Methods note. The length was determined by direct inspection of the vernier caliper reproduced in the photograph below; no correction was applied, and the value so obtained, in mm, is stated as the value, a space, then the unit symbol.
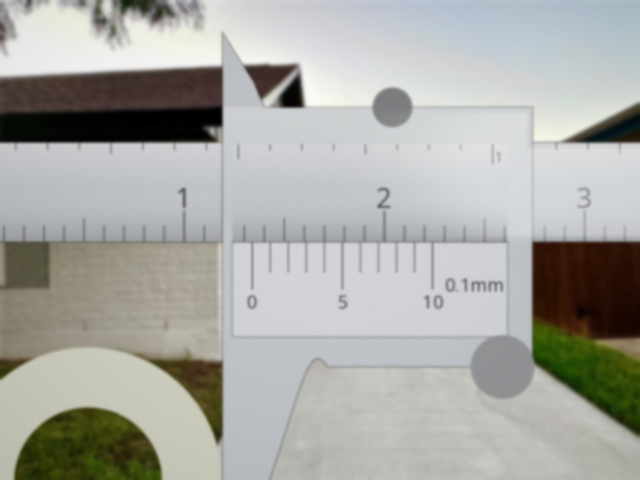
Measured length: 13.4 mm
